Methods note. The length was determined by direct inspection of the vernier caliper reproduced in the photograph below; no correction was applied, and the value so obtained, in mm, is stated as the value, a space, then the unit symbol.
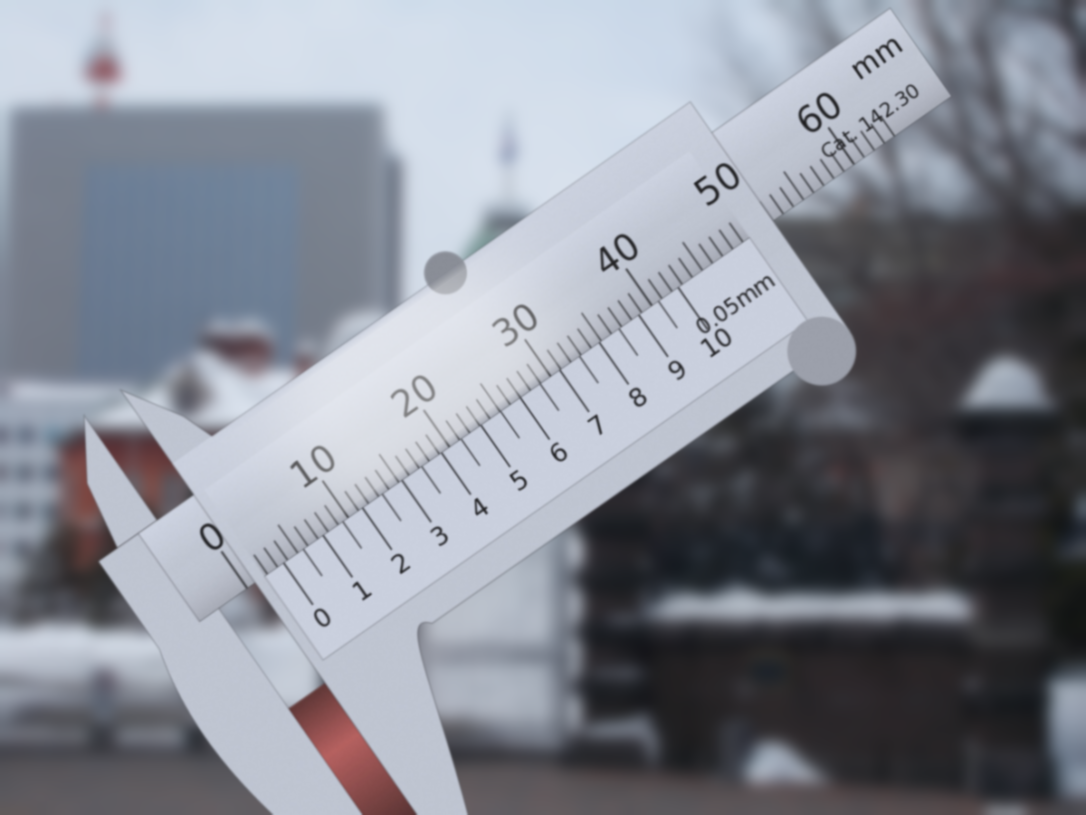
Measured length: 3.6 mm
